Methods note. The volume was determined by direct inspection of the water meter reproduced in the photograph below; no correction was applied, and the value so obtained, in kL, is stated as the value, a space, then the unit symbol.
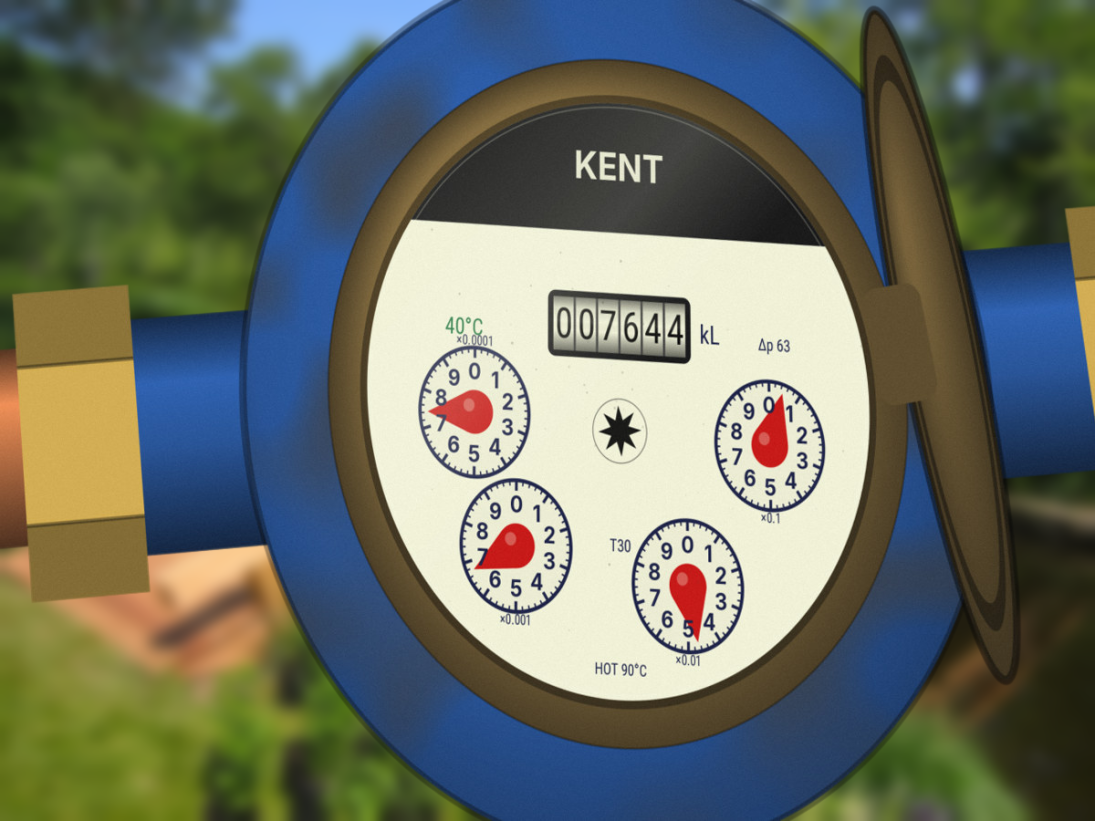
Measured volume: 7644.0467 kL
